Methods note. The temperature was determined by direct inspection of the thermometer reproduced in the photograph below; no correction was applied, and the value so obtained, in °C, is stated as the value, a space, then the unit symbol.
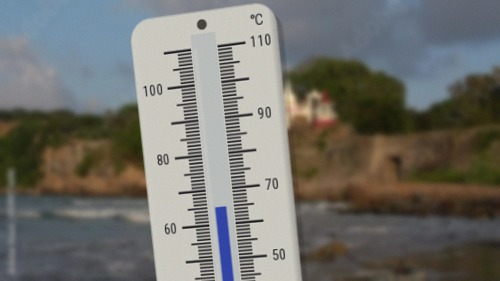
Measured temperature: 65 °C
